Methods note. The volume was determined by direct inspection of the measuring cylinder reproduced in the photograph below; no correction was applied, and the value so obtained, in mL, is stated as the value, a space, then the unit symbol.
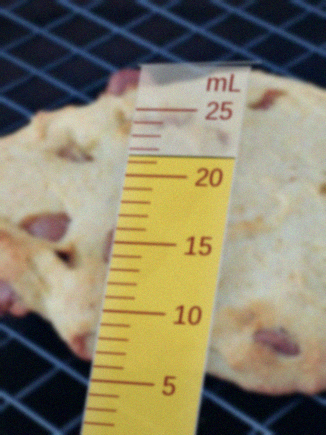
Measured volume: 21.5 mL
